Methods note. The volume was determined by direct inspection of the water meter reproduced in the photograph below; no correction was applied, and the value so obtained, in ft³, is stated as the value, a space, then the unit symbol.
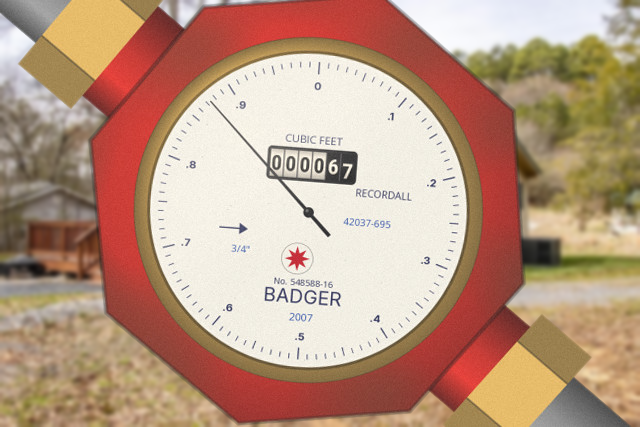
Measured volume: 66.87 ft³
